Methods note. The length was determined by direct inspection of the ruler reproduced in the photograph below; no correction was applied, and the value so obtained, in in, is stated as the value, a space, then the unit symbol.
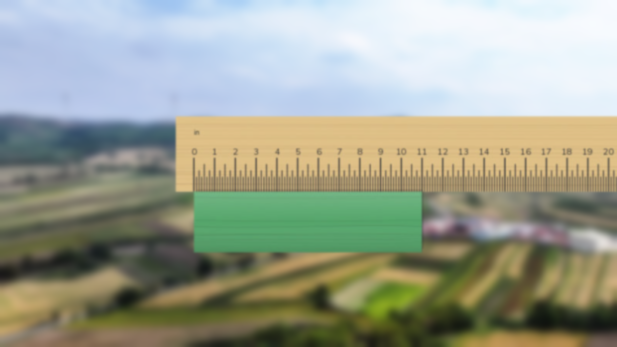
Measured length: 11 in
